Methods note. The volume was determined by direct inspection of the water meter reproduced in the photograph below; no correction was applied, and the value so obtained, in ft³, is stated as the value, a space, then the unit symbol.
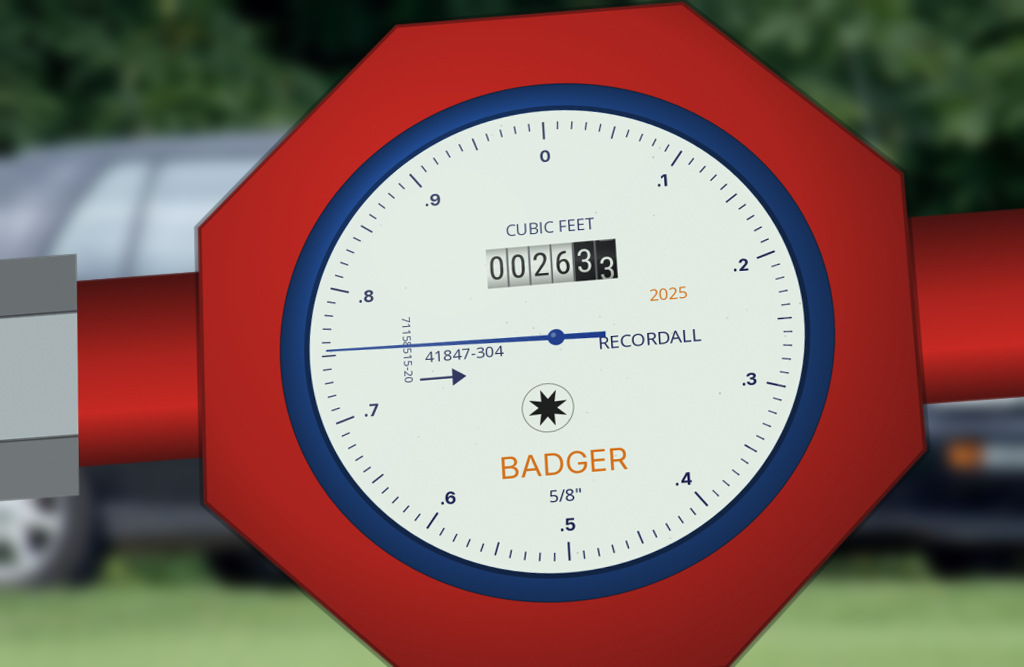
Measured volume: 2632.75 ft³
